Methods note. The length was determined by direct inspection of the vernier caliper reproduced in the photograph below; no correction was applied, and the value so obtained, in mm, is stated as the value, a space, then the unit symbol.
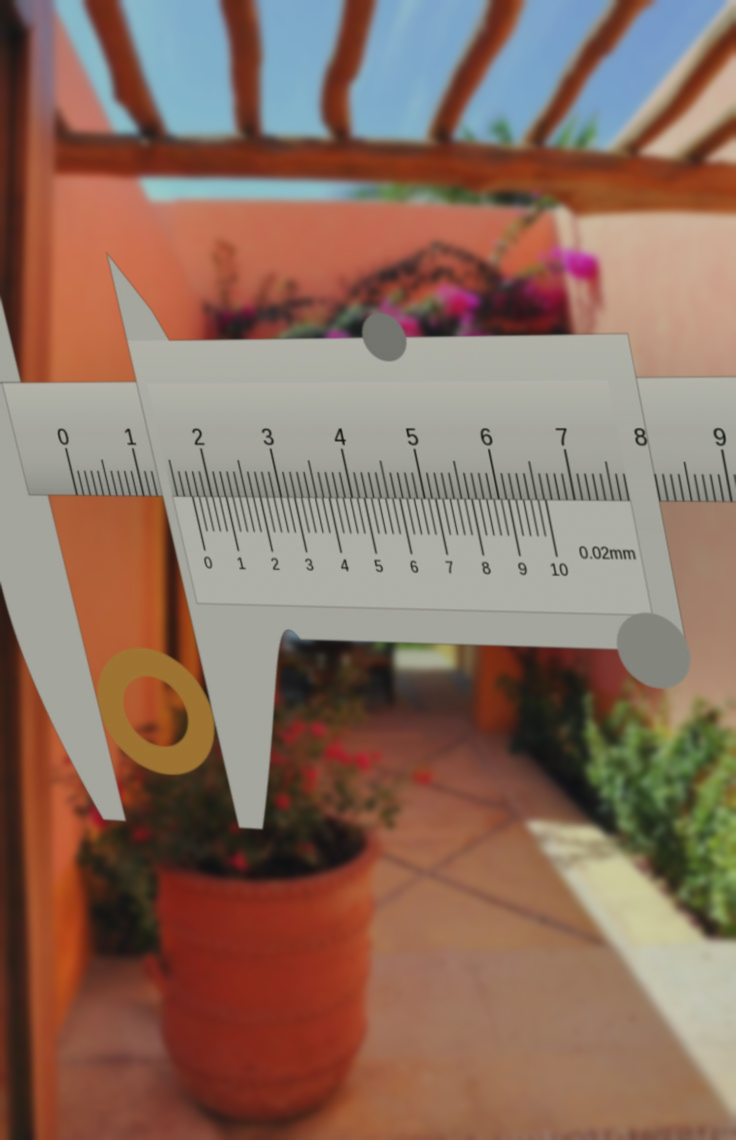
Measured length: 17.2 mm
